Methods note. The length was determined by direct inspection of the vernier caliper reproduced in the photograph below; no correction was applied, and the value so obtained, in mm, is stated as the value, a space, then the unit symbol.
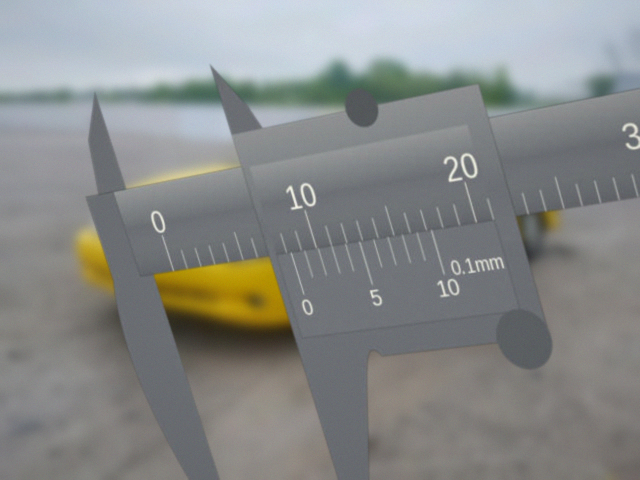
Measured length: 8.3 mm
